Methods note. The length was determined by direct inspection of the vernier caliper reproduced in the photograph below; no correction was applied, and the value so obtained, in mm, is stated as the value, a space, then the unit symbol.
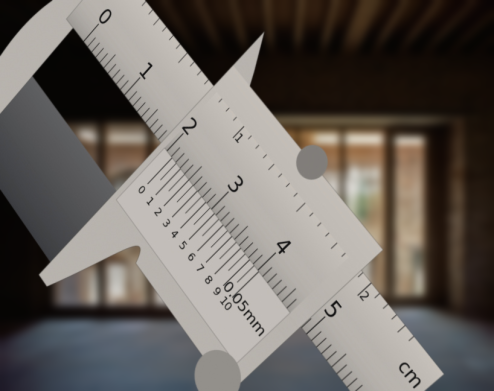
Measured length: 21.2 mm
